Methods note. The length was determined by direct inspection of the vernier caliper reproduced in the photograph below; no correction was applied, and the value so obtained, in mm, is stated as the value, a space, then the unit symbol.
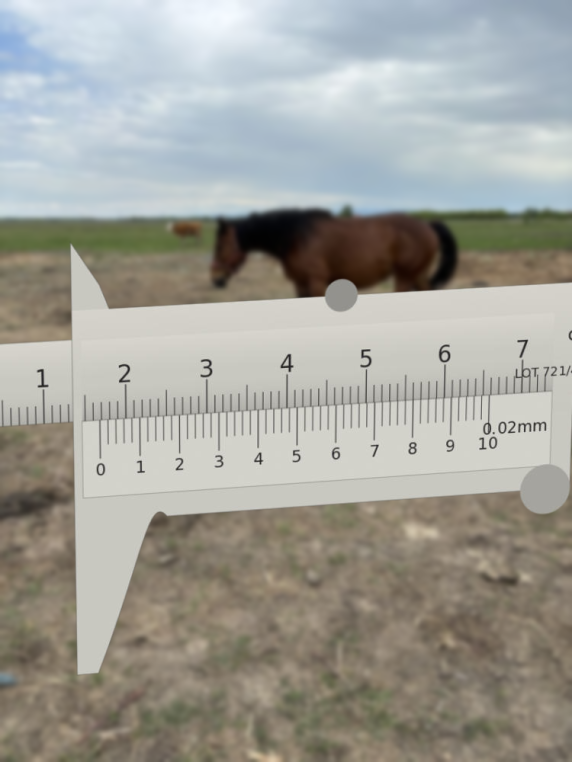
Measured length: 16.8 mm
